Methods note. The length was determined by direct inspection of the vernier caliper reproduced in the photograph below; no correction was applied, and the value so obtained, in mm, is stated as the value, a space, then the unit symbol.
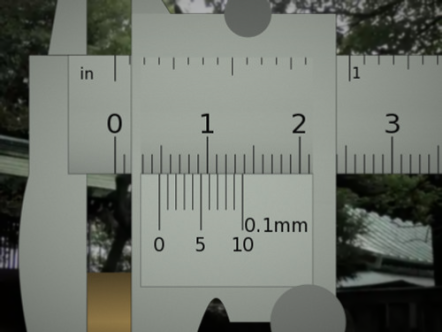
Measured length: 4.8 mm
